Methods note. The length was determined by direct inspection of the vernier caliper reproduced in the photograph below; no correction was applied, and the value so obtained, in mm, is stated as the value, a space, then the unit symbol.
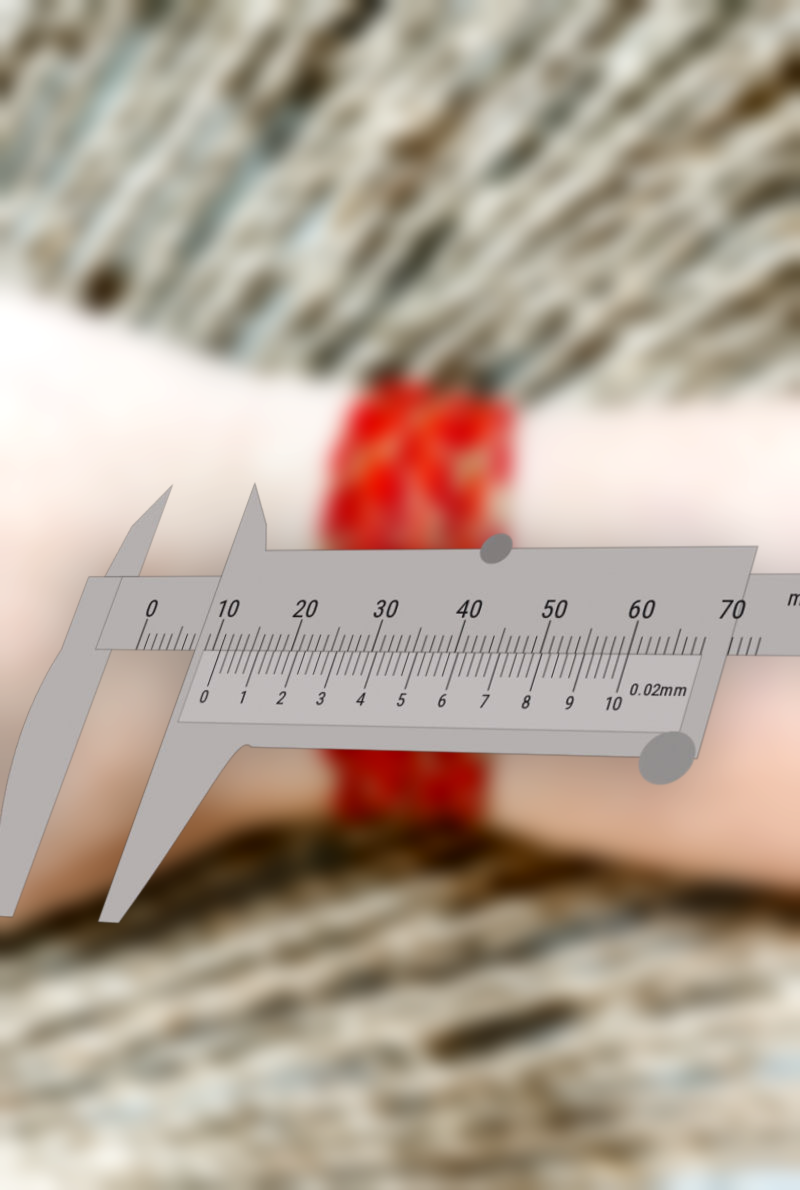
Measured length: 11.0 mm
